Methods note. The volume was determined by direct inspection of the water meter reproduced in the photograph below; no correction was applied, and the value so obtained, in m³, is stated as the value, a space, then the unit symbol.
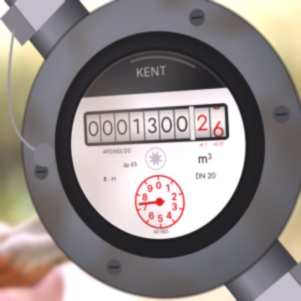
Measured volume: 1300.257 m³
